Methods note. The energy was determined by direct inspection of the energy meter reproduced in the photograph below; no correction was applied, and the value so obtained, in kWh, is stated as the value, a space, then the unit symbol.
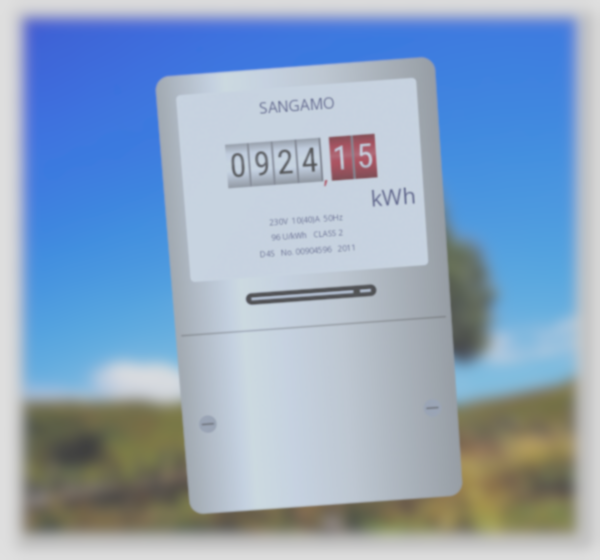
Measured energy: 924.15 kWh
